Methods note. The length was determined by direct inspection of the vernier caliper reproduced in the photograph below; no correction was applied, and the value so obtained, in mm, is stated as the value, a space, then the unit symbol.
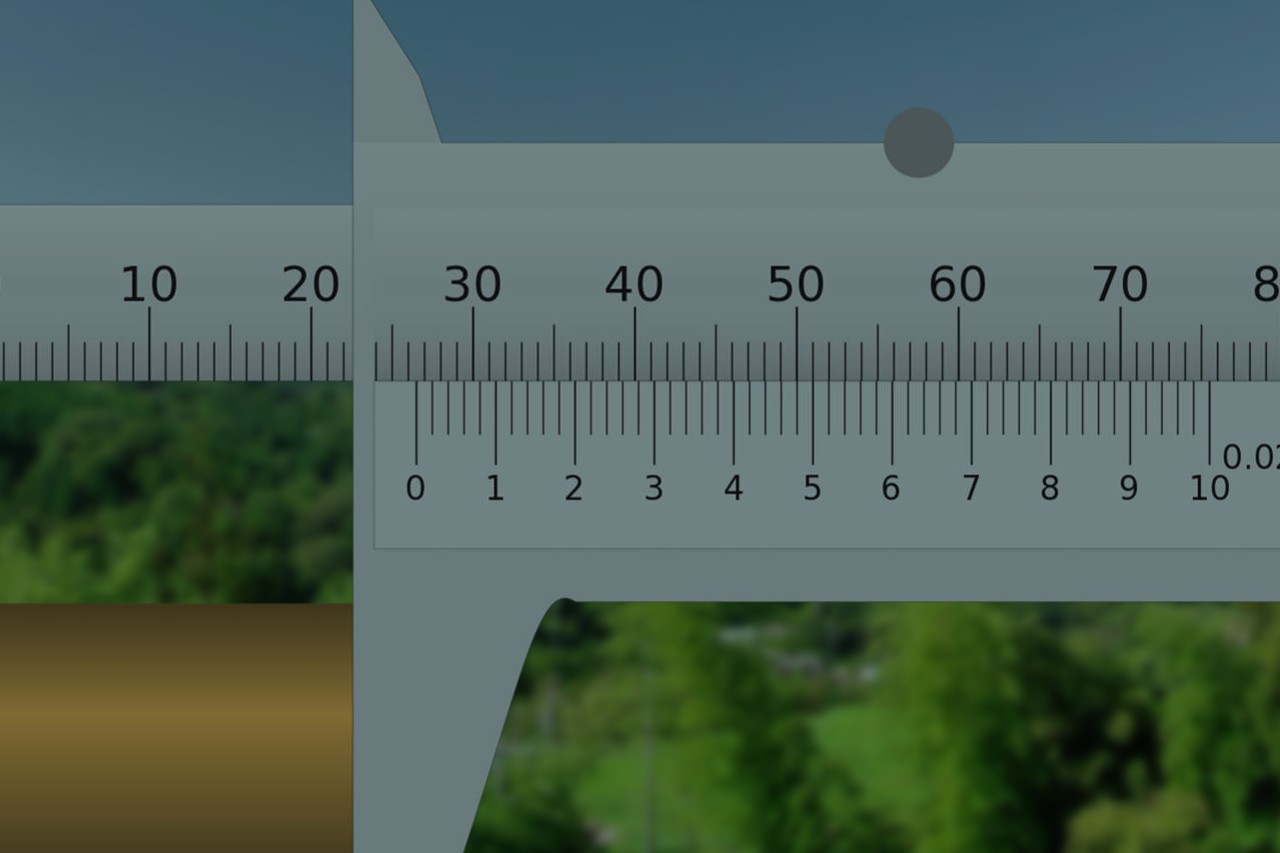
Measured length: 26.5 mm
